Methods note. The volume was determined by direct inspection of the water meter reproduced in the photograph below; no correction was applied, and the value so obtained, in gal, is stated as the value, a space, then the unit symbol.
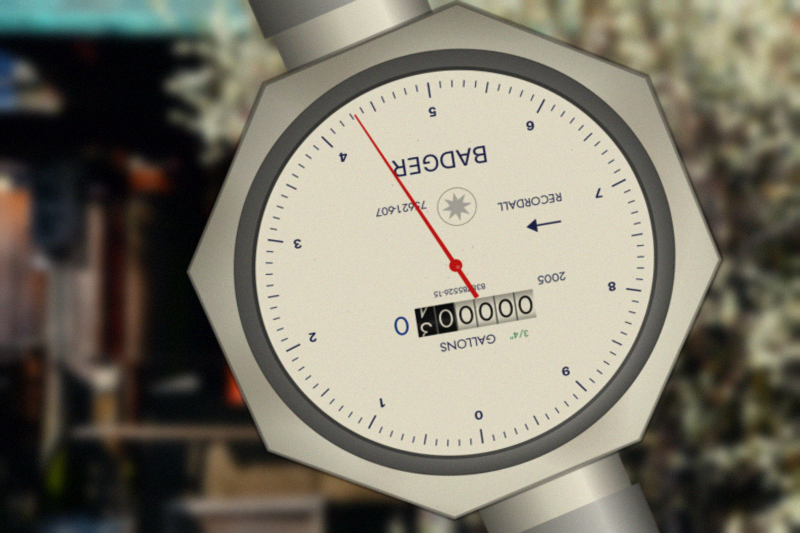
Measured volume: 34.3 gal
